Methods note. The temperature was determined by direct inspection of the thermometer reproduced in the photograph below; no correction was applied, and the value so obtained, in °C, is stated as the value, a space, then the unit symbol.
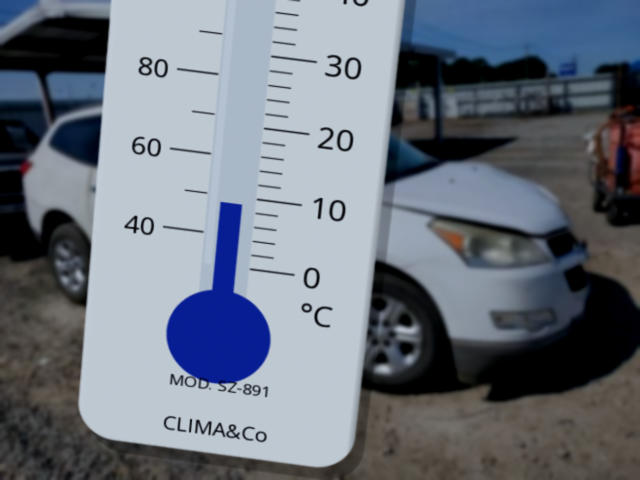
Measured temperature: 9 °C
